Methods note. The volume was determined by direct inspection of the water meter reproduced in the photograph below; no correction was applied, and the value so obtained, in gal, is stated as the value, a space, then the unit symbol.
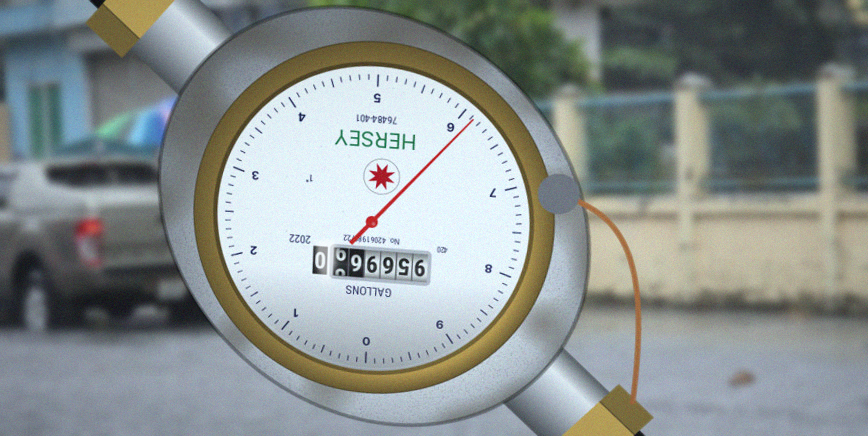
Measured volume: 9569686.1 gal
